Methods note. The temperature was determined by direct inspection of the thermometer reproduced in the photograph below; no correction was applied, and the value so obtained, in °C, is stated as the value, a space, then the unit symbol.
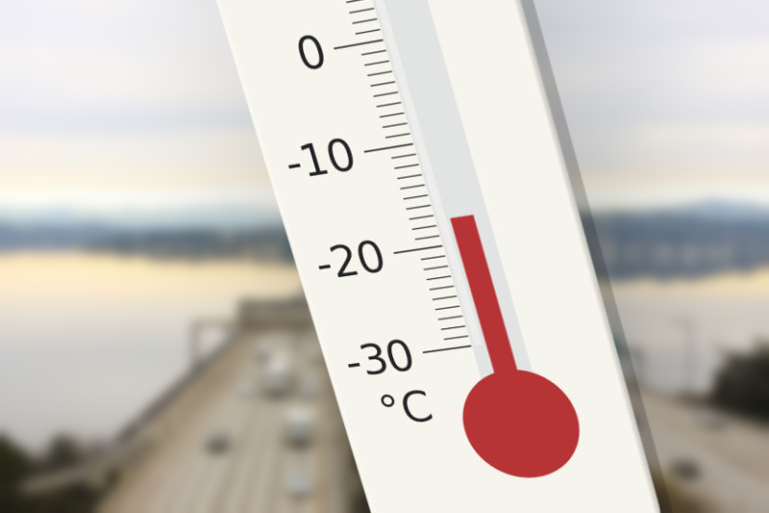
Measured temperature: -17.5 °C
